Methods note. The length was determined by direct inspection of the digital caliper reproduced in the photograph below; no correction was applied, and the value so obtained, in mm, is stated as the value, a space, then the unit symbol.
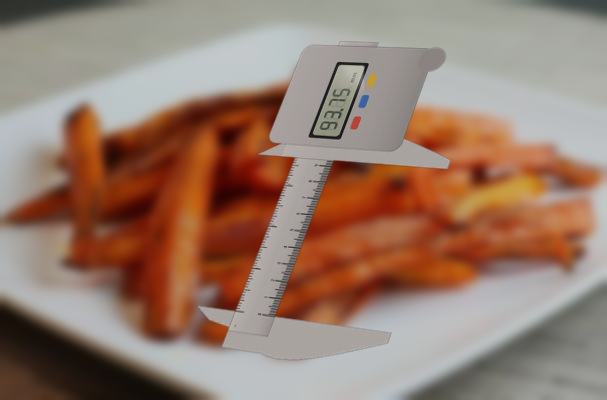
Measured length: 93.75 mm
